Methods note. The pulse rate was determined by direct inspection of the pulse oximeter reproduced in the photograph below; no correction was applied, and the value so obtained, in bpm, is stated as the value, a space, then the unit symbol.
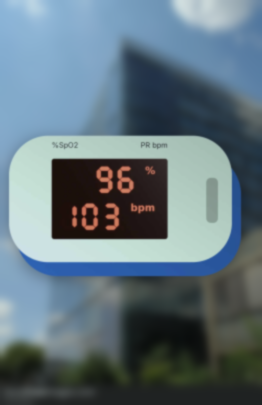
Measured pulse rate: 103 bpm
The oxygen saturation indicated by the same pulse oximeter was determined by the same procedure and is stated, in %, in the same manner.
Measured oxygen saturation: 96 %
